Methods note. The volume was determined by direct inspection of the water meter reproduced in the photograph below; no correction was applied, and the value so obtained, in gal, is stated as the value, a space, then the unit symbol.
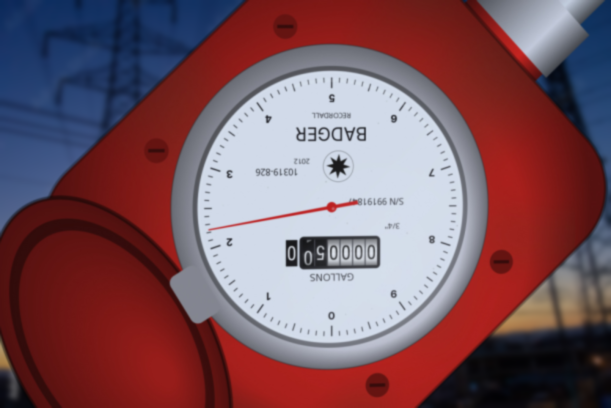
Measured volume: 502.2 gal
